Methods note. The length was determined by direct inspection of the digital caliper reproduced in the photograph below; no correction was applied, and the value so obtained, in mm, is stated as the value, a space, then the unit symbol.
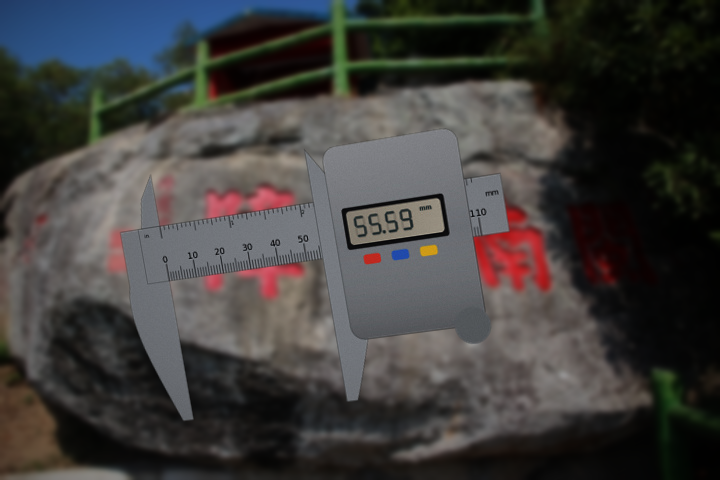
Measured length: 55.59 mm
